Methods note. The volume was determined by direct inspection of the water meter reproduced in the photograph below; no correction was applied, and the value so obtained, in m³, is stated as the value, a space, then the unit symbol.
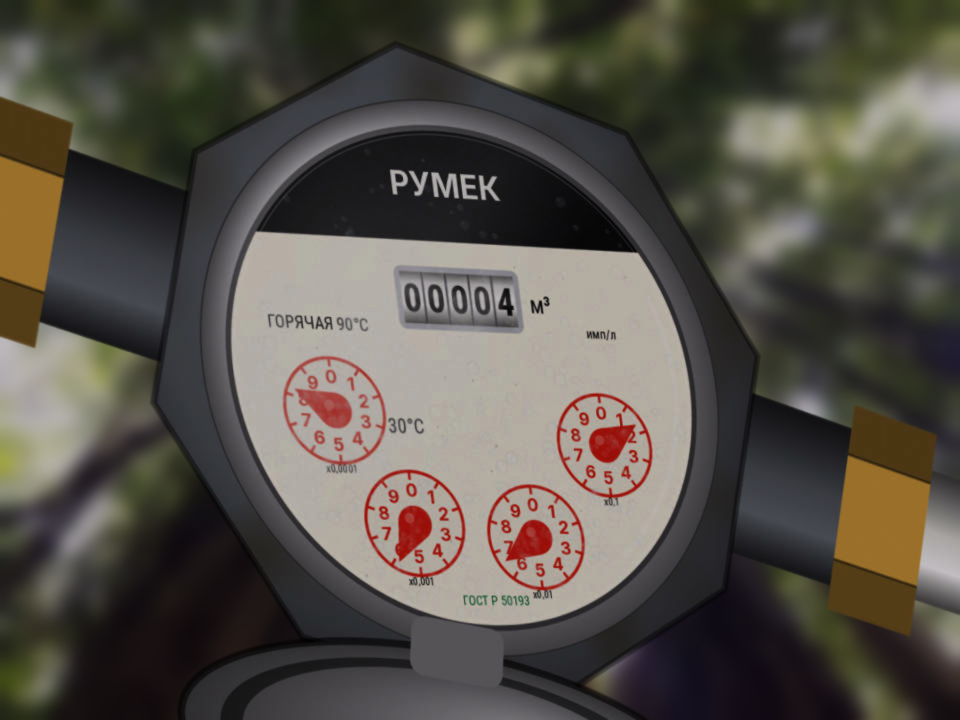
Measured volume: 4.1658 m³
